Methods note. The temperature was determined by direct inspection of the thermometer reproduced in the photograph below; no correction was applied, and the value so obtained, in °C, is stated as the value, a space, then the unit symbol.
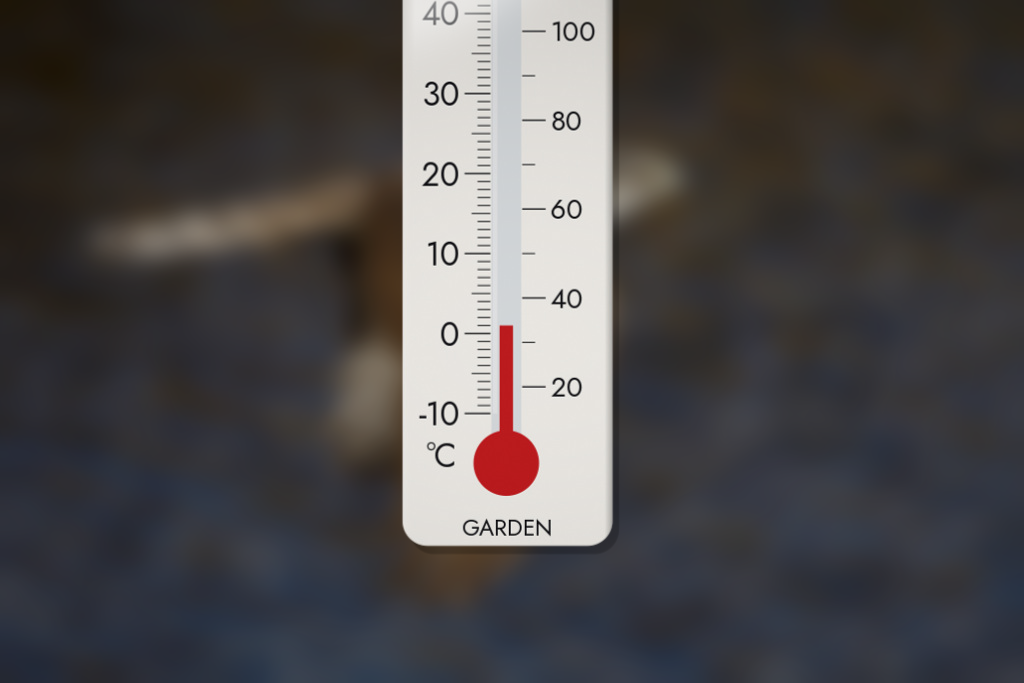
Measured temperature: 1 °C
